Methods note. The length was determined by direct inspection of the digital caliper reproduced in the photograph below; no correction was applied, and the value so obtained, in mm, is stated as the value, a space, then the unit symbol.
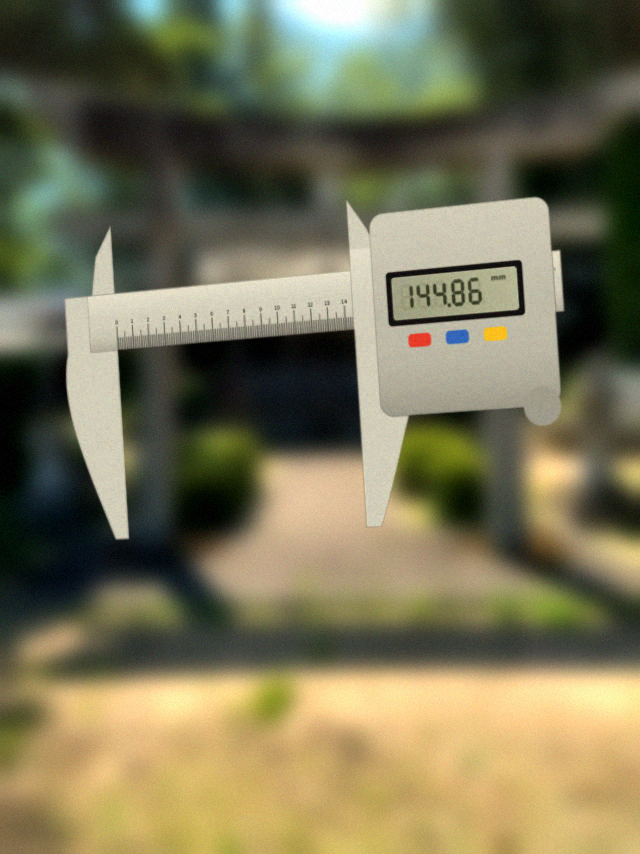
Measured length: 144.86 mm
